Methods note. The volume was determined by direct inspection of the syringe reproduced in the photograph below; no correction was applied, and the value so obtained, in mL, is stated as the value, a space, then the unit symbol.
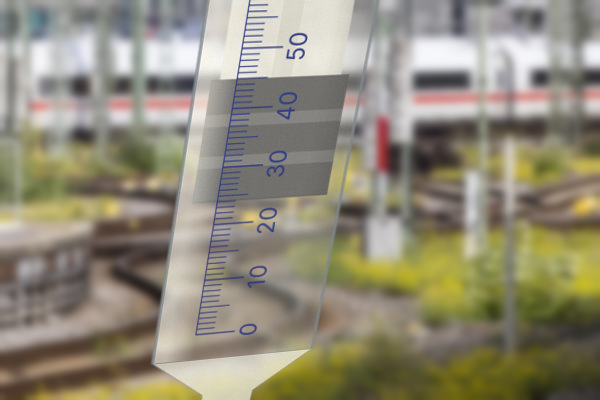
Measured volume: 24 mL
